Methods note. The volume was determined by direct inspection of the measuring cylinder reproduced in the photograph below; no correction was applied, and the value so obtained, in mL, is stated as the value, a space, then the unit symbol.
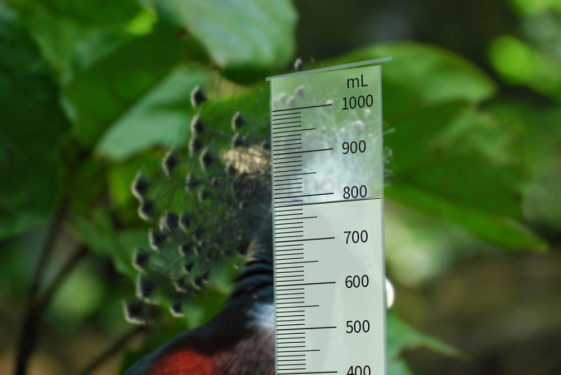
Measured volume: 780 mL
